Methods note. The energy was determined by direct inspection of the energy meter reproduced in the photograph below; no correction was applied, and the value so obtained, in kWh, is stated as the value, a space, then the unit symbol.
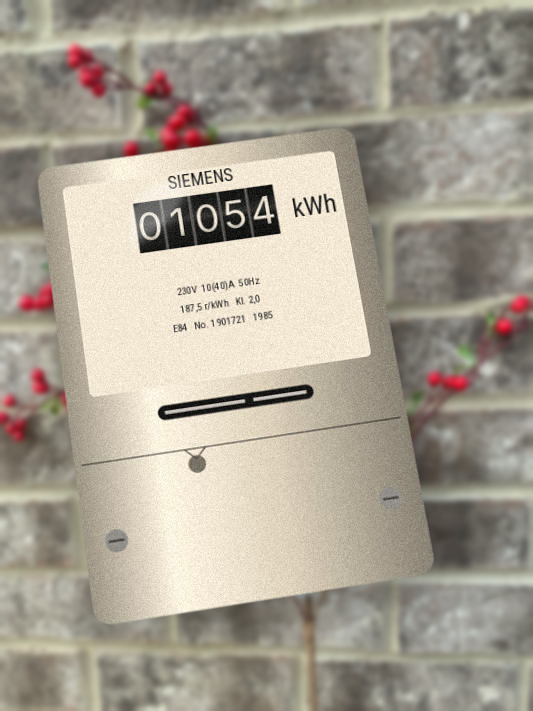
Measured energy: 1054 kWh
